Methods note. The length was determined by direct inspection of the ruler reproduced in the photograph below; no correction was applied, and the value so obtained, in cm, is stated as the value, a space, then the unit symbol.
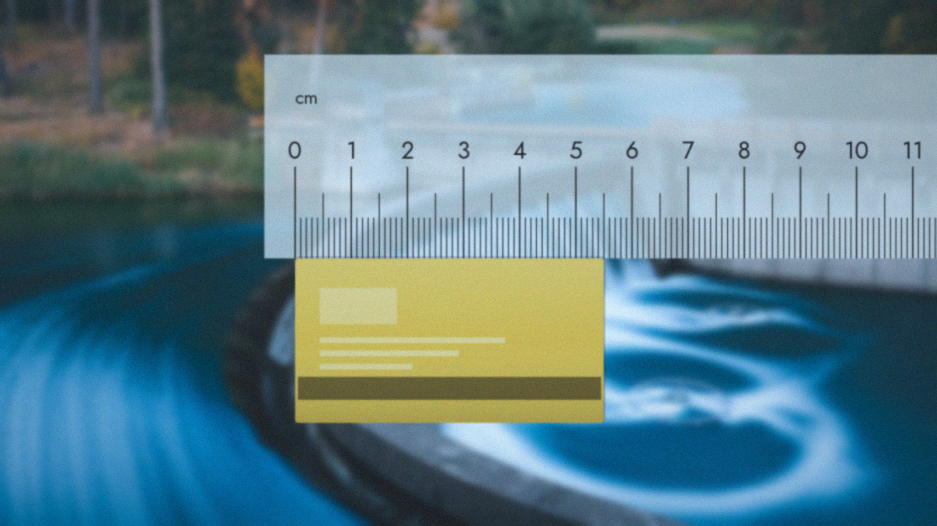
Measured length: 5.5 cm
